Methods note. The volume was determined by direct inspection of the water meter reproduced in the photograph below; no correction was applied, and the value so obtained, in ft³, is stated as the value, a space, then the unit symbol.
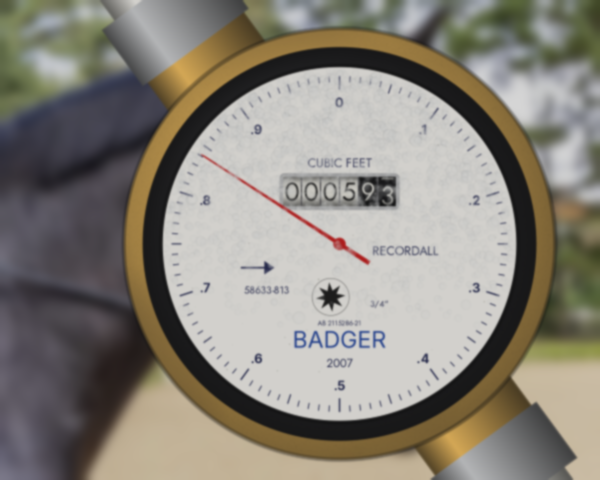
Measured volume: 592.84 ft³
